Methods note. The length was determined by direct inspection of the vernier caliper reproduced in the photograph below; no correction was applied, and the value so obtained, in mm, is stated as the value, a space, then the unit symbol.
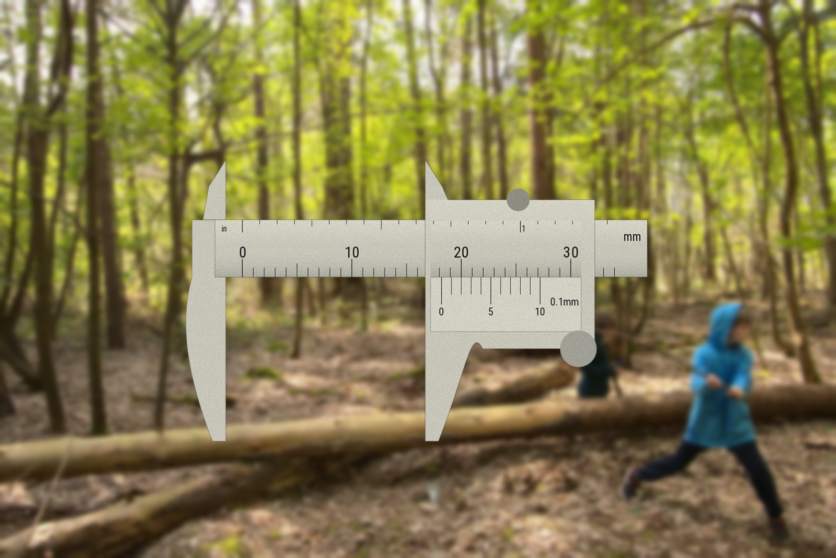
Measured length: 18.2 mm
